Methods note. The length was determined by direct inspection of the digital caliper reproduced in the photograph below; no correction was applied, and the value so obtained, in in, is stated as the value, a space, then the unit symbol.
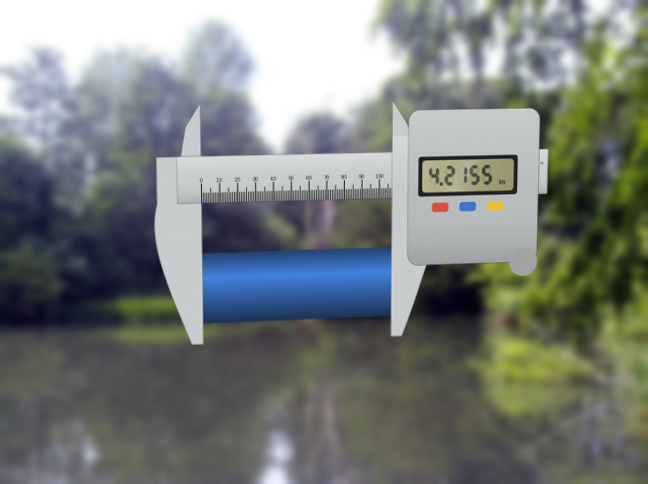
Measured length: 4.2155 in
